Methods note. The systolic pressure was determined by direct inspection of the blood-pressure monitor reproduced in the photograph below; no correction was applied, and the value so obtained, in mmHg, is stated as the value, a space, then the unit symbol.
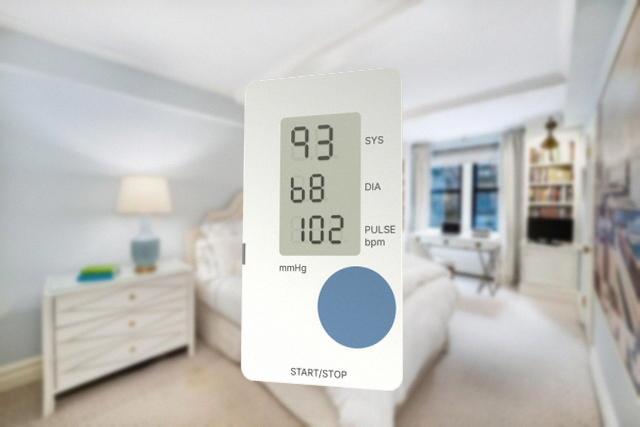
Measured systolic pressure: 93 mmHg
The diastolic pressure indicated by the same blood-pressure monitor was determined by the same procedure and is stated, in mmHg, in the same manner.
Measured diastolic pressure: 68 mmHg
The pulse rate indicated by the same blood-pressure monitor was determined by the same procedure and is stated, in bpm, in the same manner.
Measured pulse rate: 102 bpm
